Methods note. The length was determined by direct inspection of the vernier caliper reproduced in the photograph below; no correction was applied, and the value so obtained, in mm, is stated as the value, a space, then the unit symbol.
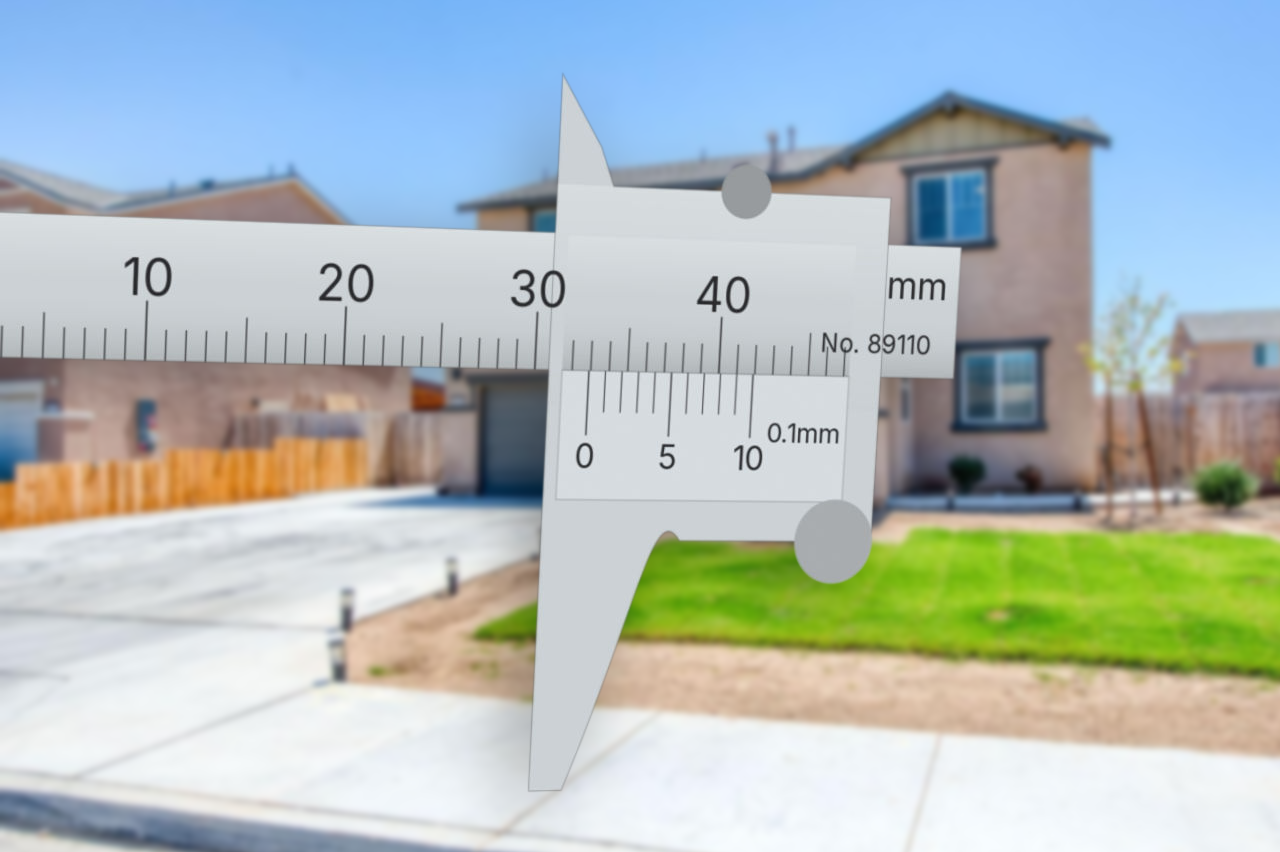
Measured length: 32.9 mm
